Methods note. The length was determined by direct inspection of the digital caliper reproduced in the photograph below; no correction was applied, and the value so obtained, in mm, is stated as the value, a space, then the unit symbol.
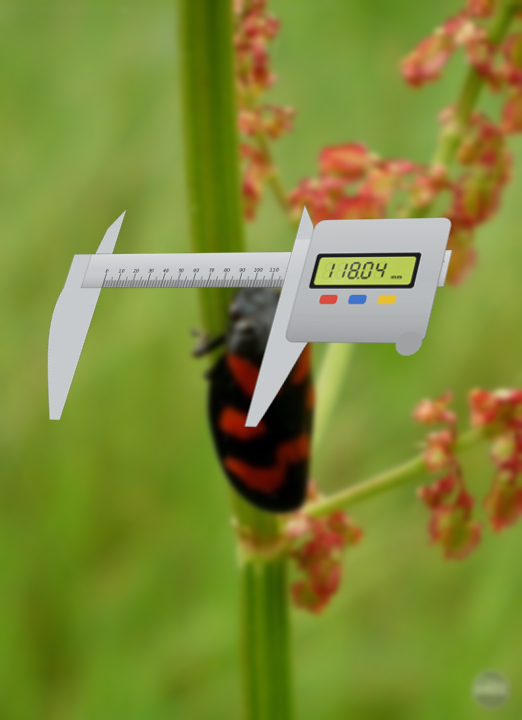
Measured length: 118.04 mm
